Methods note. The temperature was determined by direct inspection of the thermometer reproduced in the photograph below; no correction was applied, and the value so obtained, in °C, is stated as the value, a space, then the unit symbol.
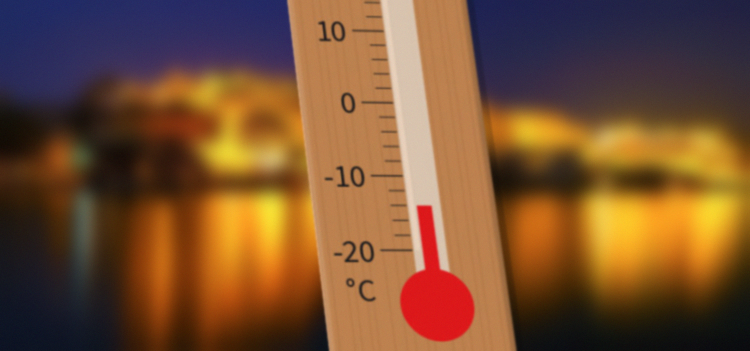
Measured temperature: -14 °C
